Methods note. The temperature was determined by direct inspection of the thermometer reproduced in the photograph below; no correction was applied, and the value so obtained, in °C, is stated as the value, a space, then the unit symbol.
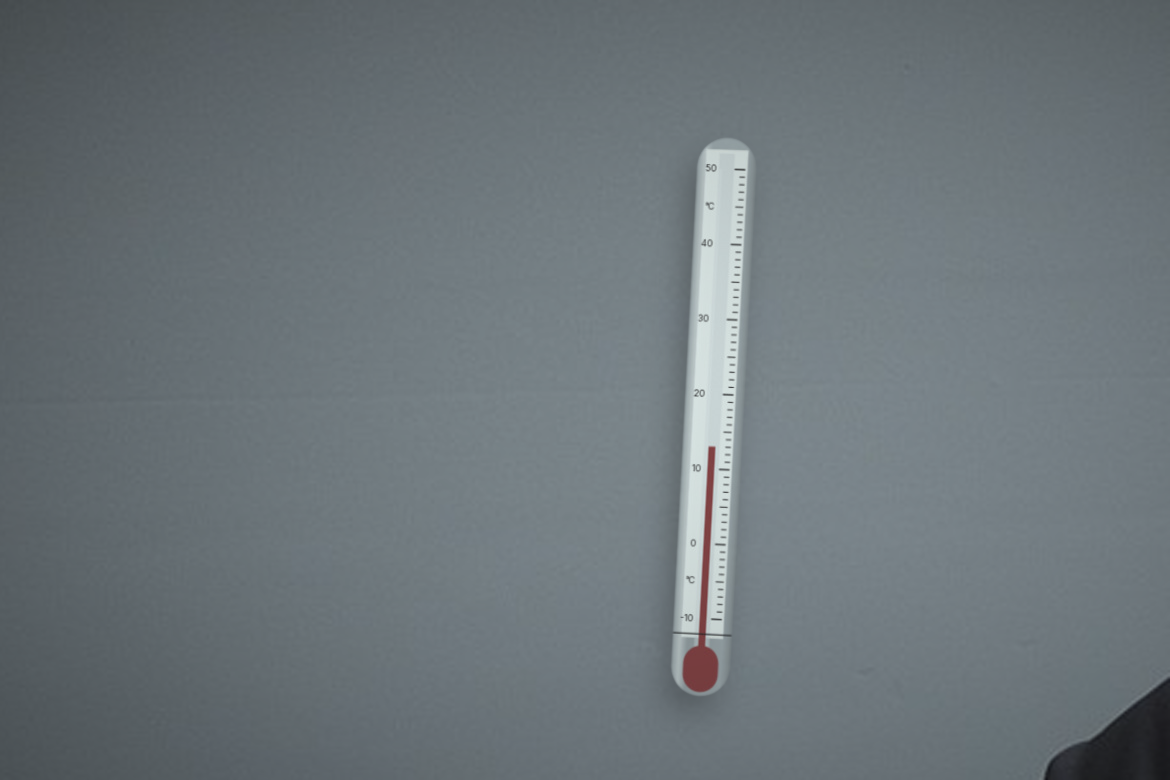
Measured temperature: 13 °C
